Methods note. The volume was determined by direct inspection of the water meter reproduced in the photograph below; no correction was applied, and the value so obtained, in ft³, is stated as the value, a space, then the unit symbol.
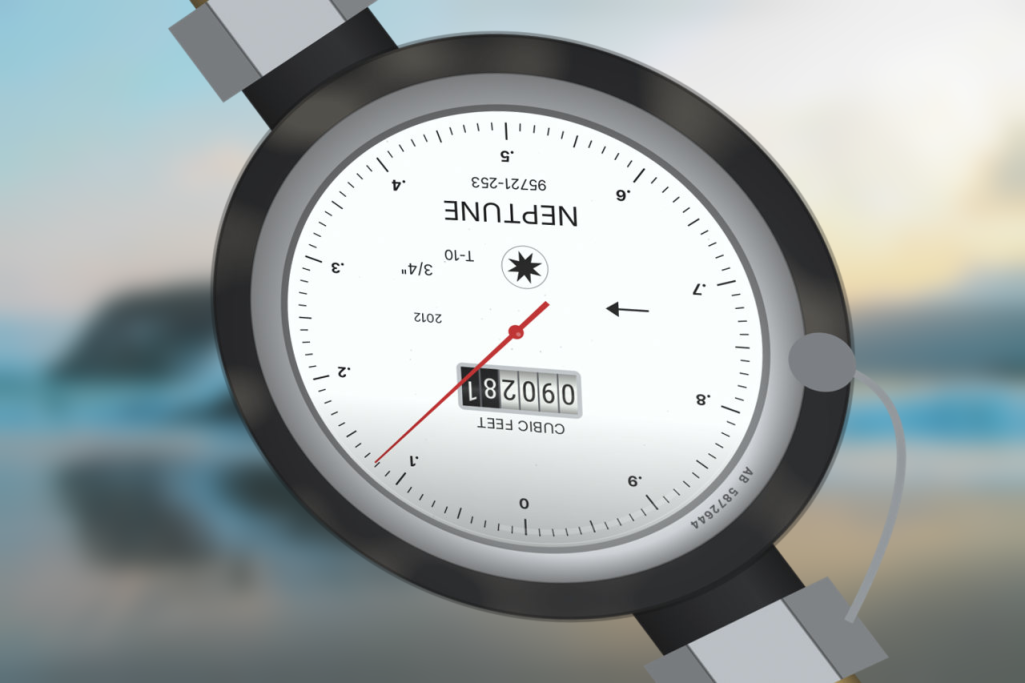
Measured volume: 90281.12 ft³
